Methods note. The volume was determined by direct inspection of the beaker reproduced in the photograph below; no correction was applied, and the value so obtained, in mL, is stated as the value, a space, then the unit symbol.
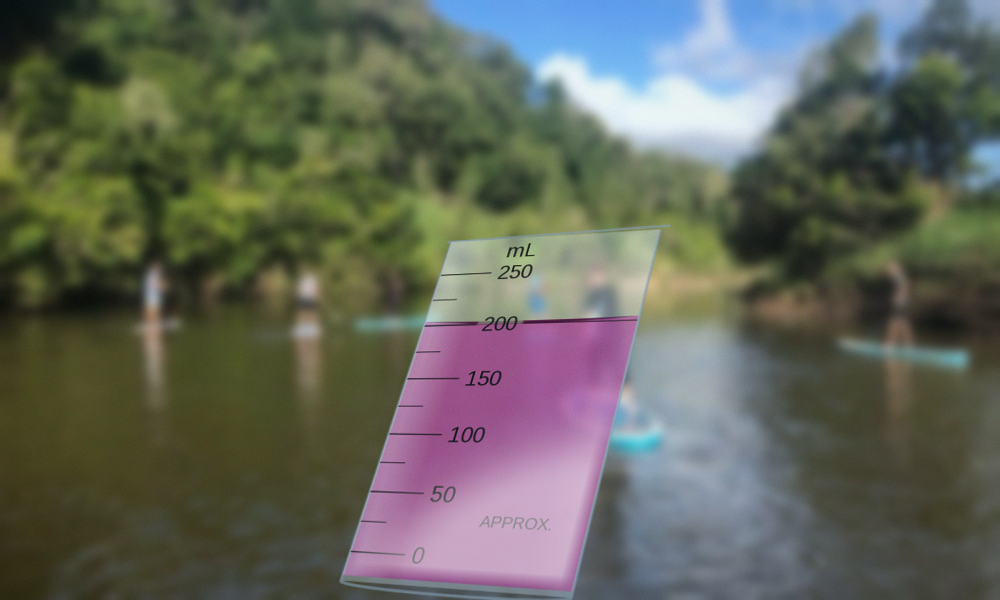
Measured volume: 200 mL
